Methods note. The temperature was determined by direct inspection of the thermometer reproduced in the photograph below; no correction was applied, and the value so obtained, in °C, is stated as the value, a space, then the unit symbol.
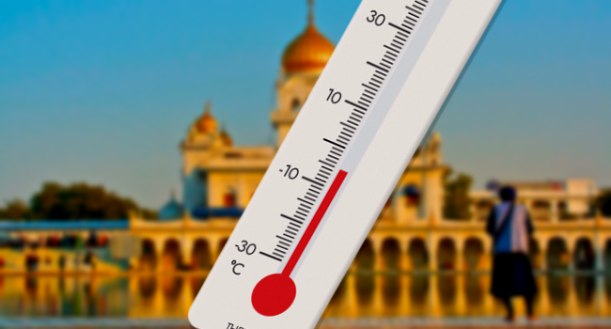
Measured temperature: -5 °C
